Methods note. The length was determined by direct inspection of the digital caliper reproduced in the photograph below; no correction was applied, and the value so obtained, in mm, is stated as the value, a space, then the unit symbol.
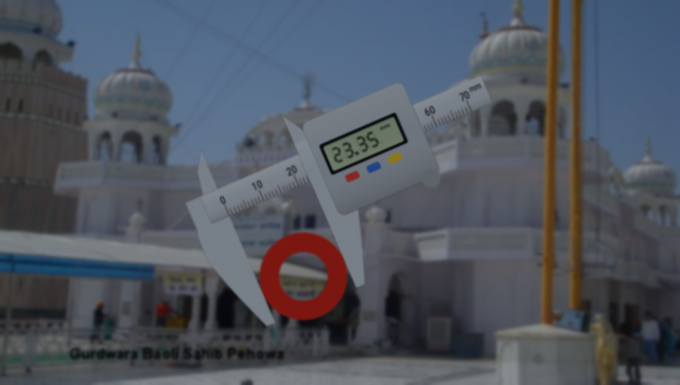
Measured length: 23.35 mm
